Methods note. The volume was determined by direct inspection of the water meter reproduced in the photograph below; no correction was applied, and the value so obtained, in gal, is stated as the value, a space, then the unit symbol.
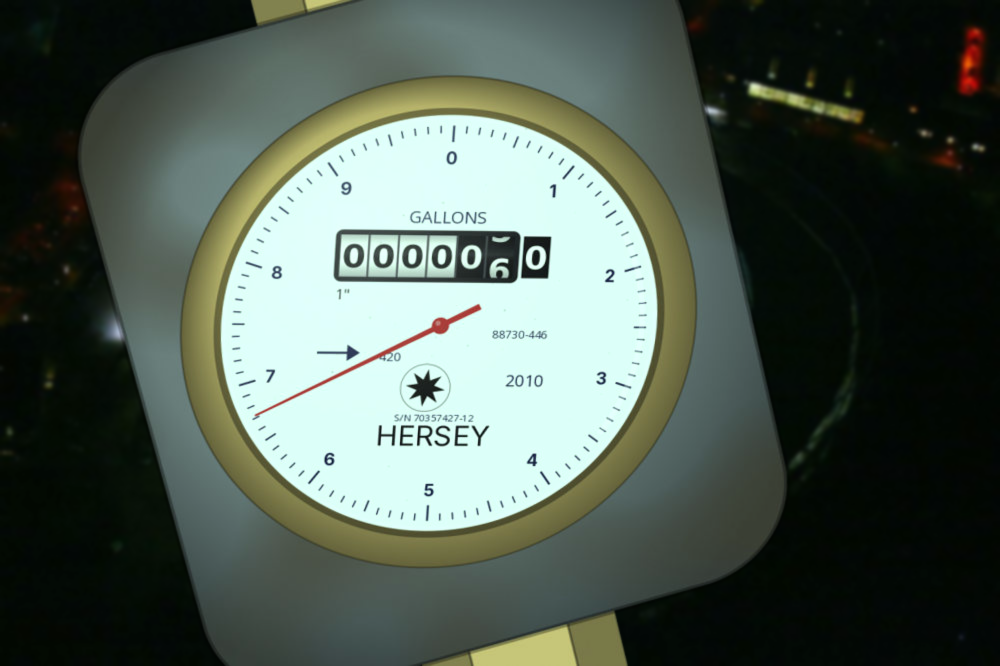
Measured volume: 56.7 gal
